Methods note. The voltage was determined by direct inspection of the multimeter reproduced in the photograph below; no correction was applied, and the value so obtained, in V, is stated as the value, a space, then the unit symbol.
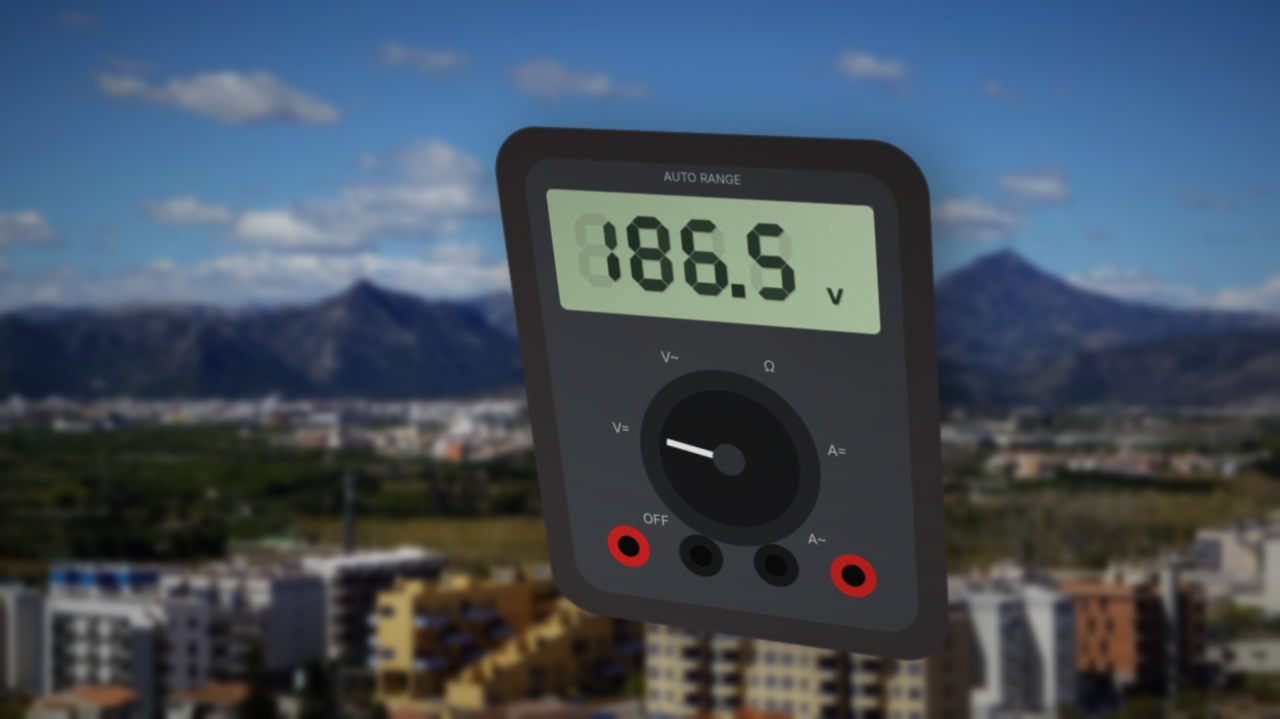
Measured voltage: 186.5 V
